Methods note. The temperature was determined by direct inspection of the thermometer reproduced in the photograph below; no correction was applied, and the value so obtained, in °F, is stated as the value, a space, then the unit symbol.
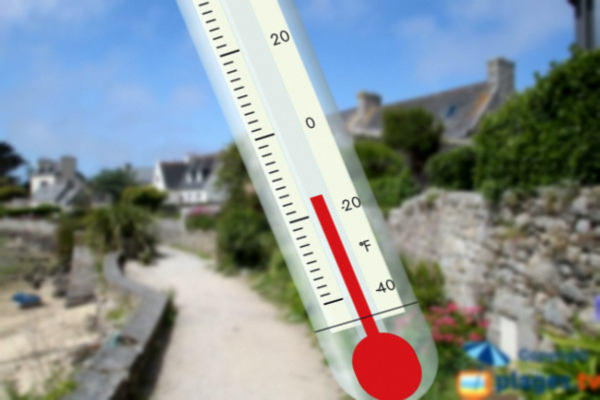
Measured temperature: -16 °F
